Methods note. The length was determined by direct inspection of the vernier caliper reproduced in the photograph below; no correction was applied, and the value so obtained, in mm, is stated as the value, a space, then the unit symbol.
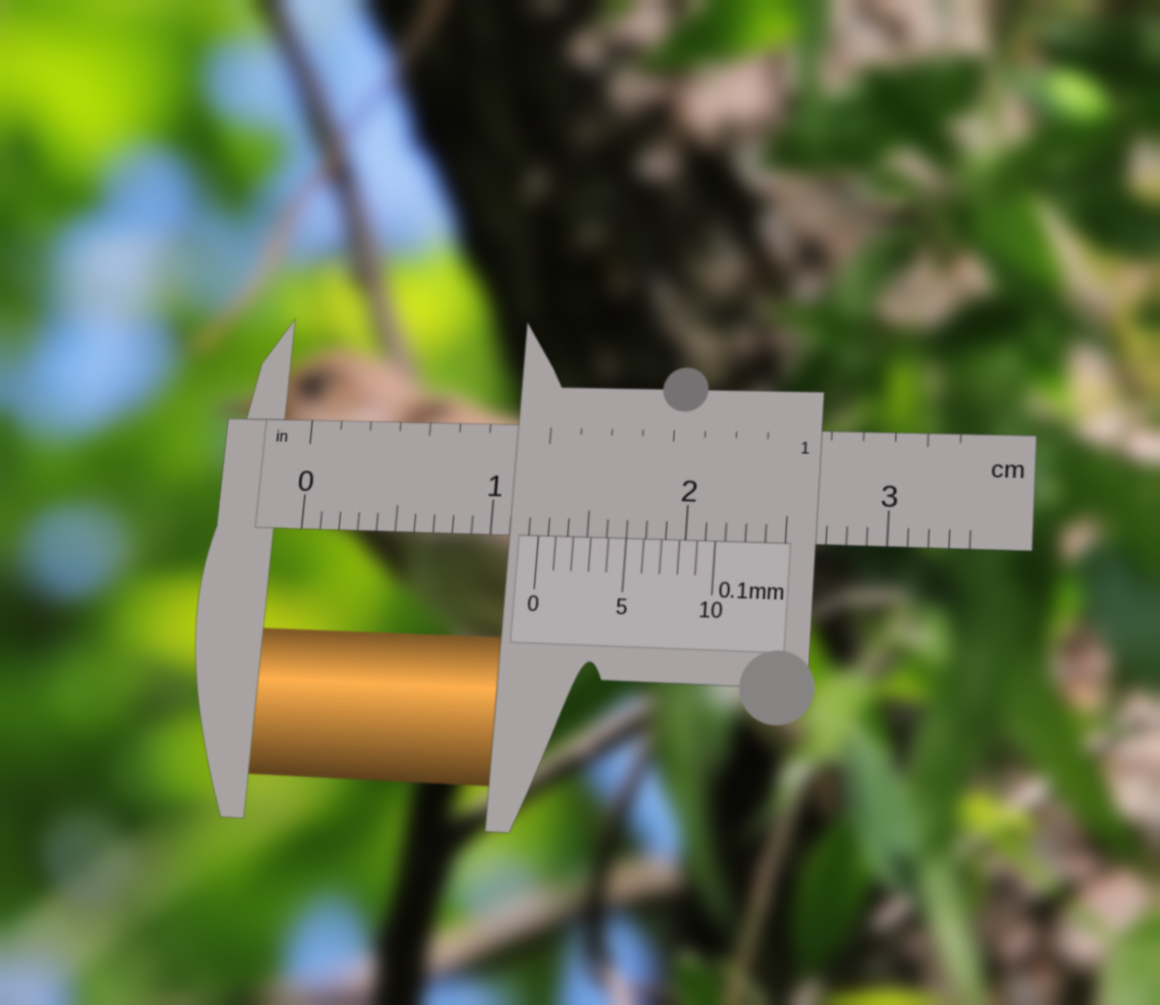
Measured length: 12.5 mm
